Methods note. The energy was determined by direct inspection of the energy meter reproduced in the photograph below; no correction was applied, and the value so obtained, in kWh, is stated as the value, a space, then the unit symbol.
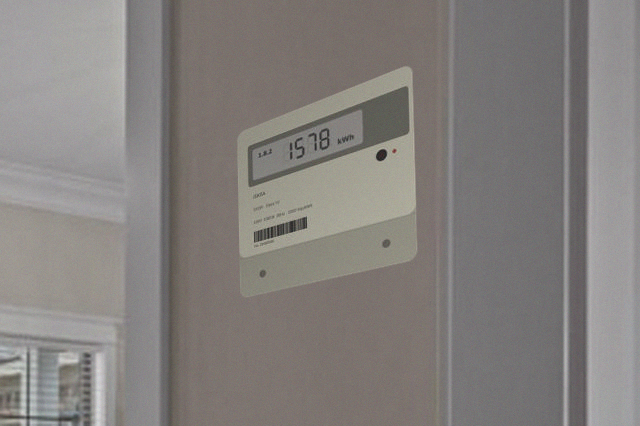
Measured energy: 1578 kWh
